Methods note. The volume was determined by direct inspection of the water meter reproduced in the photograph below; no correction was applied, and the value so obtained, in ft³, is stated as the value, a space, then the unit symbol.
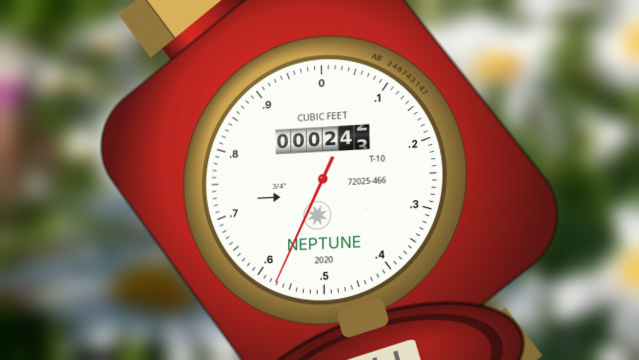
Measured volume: 242.57 ft³
